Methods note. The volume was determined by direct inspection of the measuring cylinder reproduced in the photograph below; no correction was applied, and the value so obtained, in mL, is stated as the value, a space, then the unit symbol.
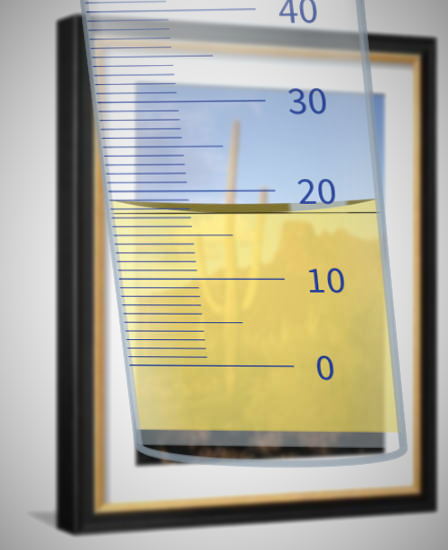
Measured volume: 17.5 mL
